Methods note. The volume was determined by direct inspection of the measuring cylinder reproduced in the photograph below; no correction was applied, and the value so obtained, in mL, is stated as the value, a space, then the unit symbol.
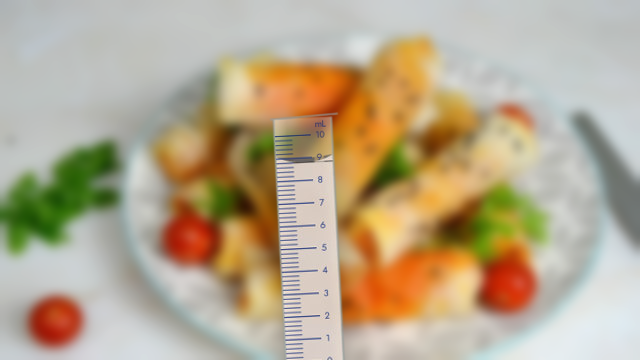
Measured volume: 8.8 mL
